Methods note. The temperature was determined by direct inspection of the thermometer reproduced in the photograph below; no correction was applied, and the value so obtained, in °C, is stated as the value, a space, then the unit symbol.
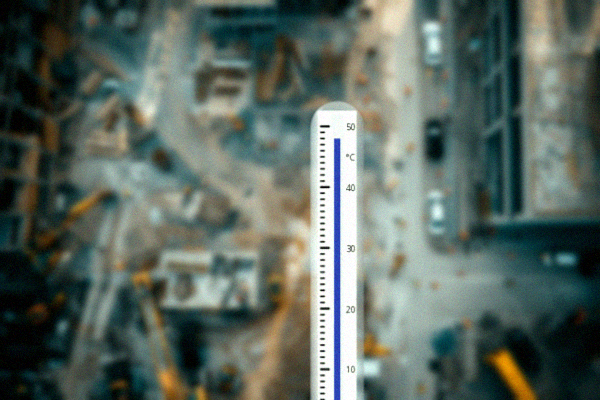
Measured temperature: 48 °C
